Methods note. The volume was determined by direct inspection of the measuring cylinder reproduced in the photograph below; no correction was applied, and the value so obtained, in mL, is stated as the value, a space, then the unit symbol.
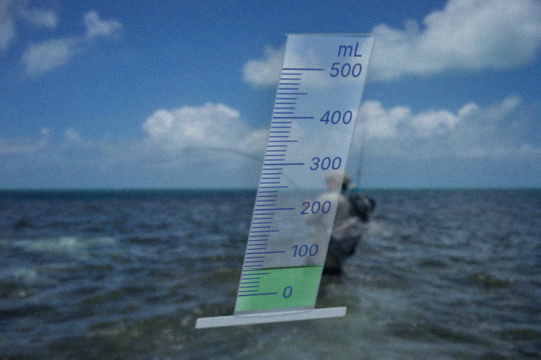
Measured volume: 60 mL
